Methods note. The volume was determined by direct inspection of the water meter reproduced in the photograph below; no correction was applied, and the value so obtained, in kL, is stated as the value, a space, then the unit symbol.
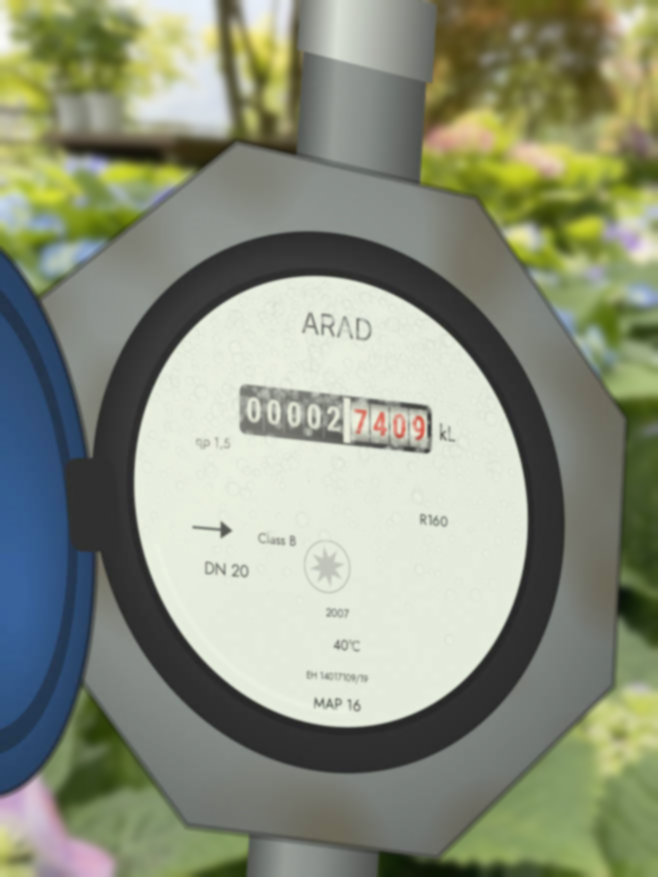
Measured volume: 2.7409 kL
